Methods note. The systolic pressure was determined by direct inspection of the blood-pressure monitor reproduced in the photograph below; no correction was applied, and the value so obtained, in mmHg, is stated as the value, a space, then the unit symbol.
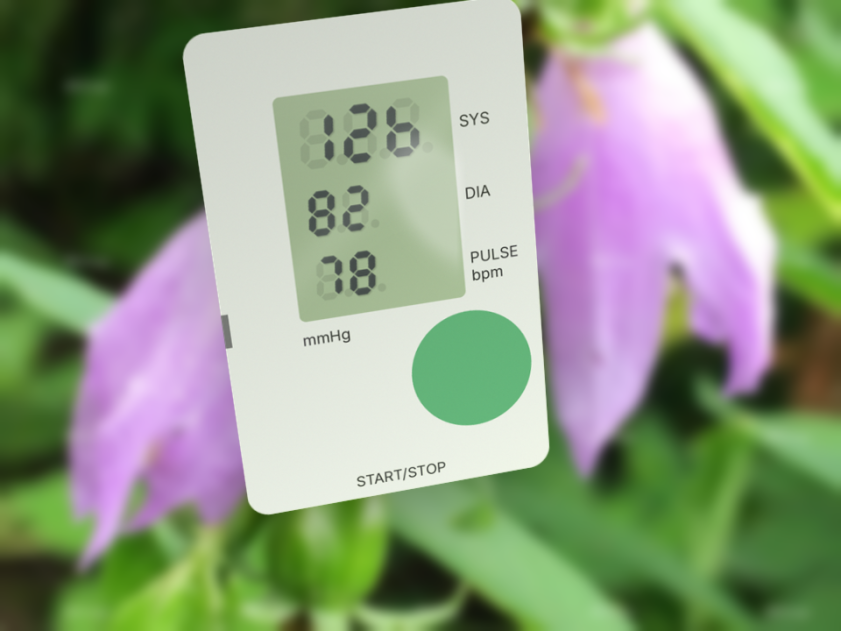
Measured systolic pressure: 126 mmHg
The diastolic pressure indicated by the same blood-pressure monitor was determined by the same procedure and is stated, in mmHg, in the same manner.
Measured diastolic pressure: 82 mmHg
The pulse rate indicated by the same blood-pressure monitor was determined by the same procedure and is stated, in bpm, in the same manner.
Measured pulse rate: 78 bpm
